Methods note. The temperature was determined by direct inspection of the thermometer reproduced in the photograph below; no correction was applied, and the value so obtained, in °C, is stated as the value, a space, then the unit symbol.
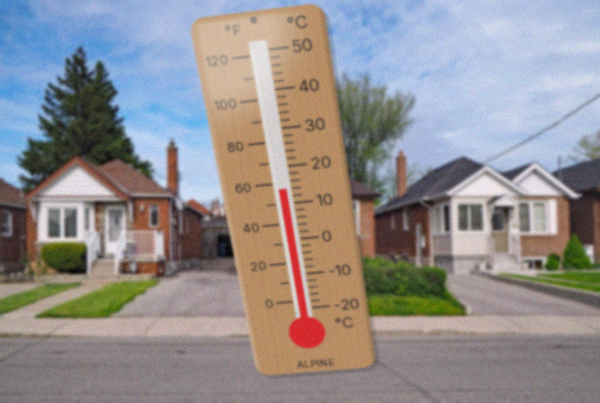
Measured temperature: 14 °C
